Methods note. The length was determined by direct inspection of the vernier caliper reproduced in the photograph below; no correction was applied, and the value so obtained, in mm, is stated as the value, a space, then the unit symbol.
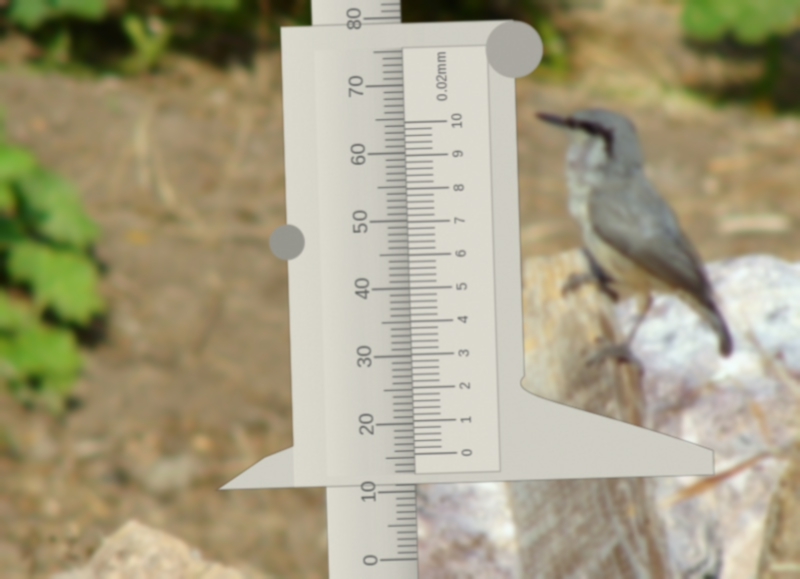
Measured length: 15.5 mm
